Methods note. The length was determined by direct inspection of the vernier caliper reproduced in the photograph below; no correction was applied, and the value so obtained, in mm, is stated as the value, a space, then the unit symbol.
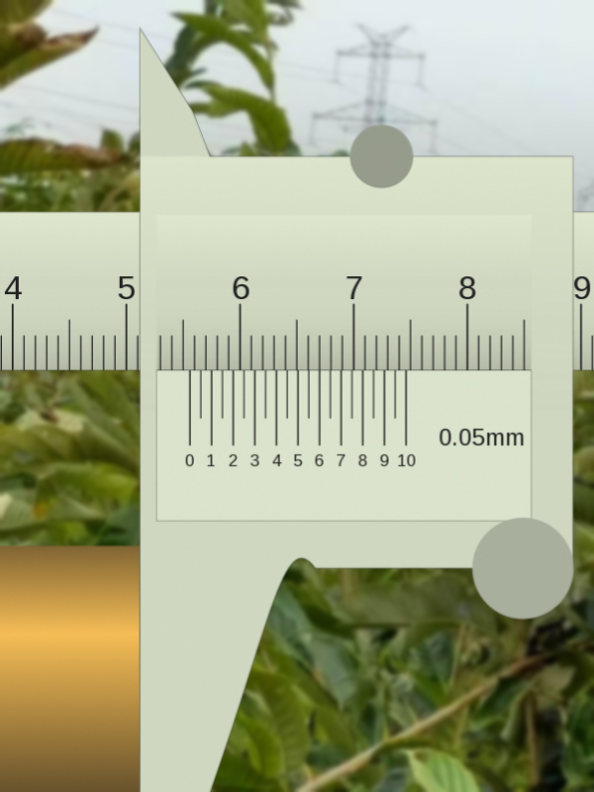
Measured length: 55.6 mm
